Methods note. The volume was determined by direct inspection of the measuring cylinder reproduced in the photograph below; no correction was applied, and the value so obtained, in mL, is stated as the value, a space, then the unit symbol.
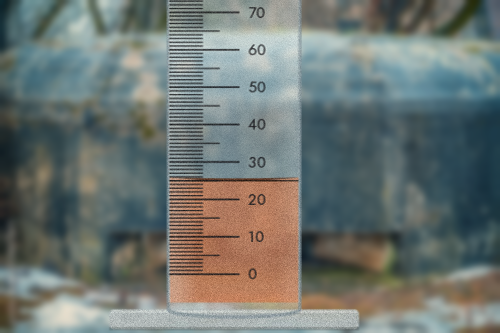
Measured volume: 25 mL
